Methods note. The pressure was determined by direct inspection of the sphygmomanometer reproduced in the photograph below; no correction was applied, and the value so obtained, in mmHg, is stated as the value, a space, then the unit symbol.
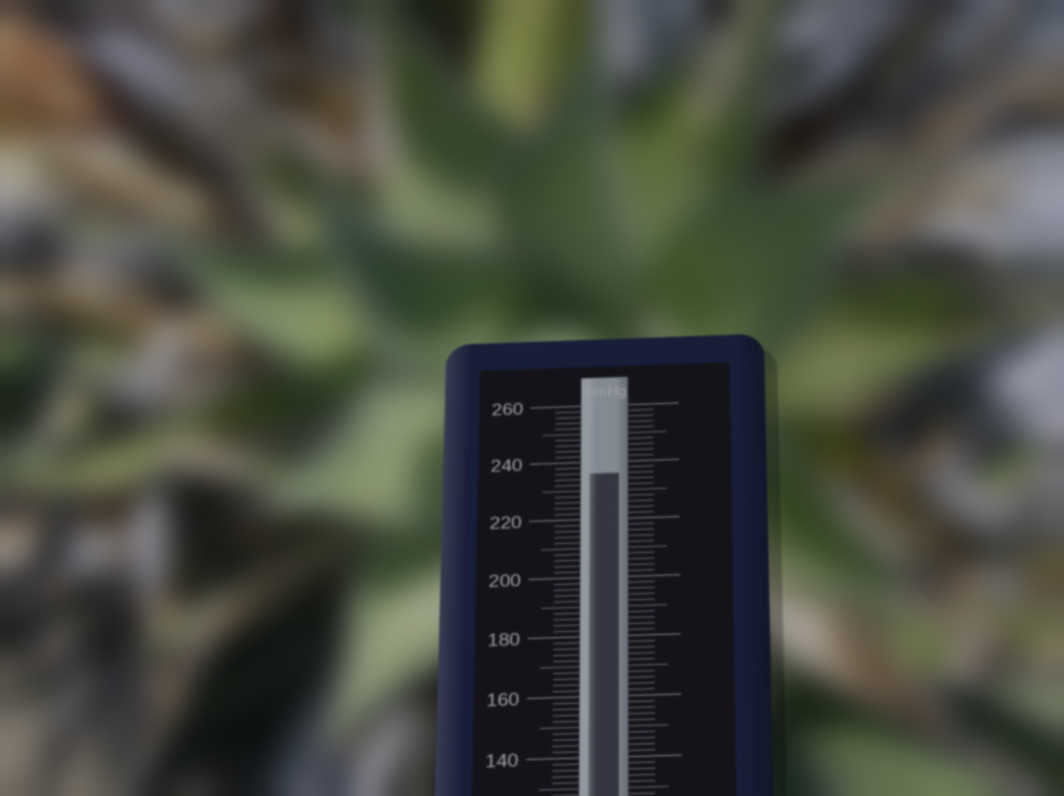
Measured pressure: 236 mmHg
